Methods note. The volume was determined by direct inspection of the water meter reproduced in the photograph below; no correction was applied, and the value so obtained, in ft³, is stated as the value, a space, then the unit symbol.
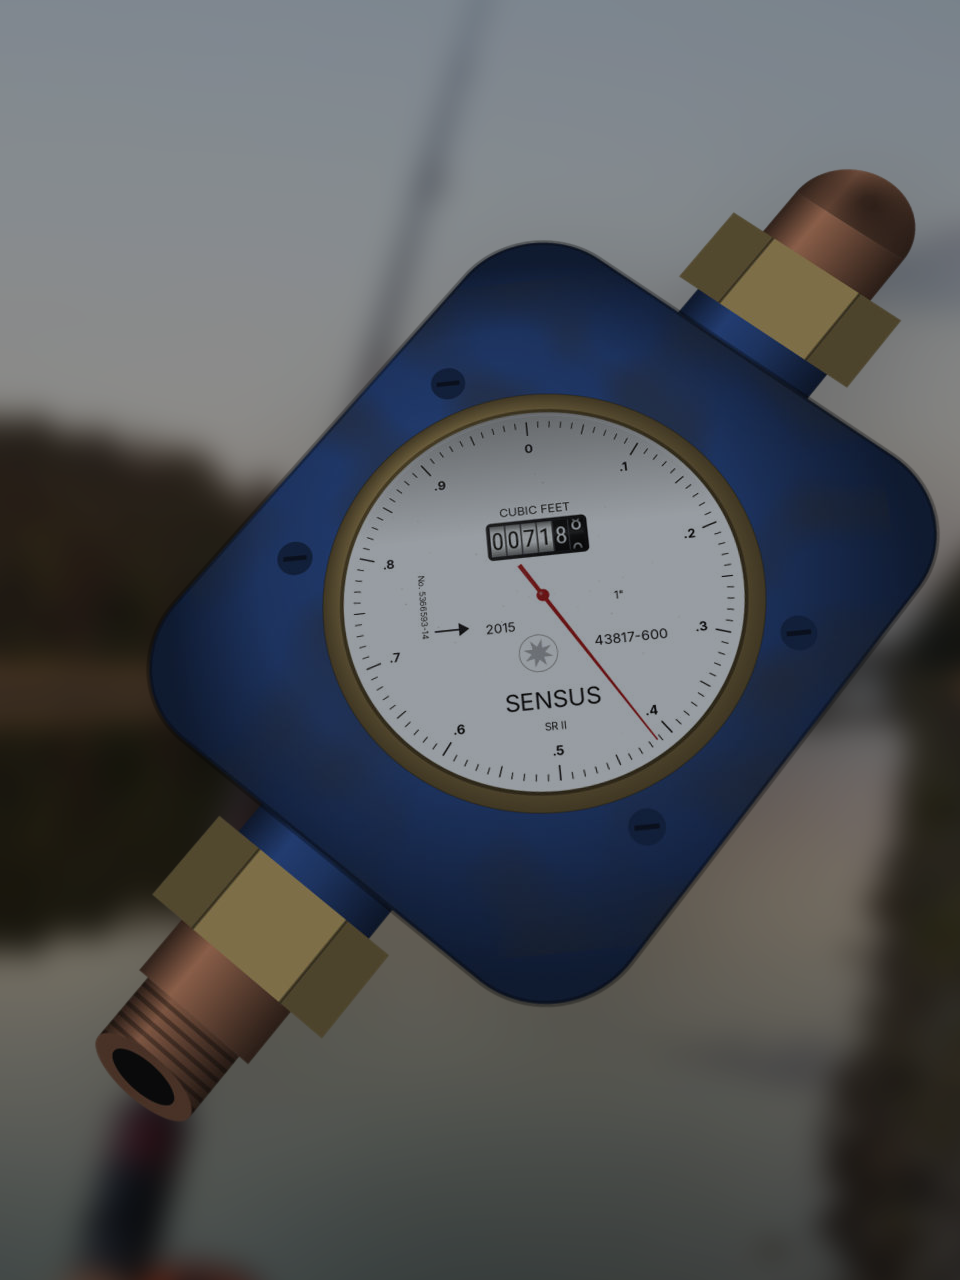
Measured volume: 7188.41 ft³
